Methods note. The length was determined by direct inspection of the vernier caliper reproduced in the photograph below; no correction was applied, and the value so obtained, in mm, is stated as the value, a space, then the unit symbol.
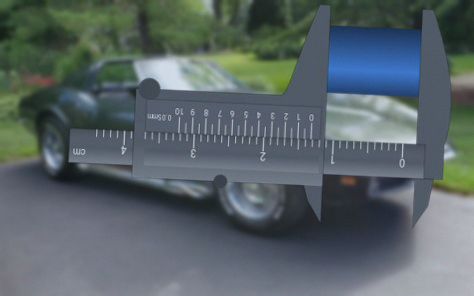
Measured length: 13.2 mm
